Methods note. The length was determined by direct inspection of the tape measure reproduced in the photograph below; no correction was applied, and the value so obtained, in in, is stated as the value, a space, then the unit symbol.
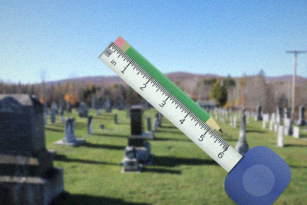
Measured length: 5.5 in
